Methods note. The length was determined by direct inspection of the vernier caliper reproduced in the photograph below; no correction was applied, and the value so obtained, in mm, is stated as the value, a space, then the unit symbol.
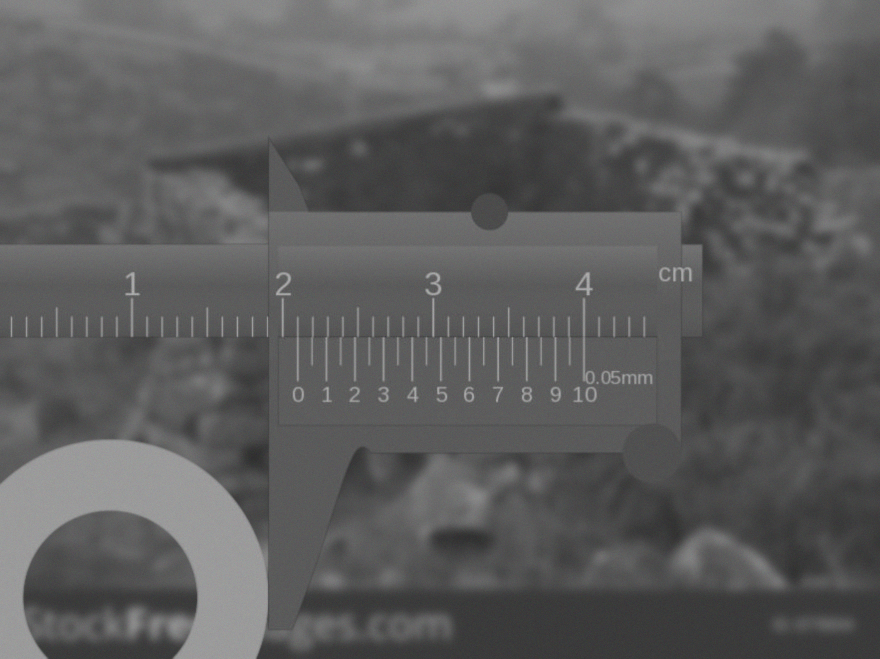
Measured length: 21.0 mm
